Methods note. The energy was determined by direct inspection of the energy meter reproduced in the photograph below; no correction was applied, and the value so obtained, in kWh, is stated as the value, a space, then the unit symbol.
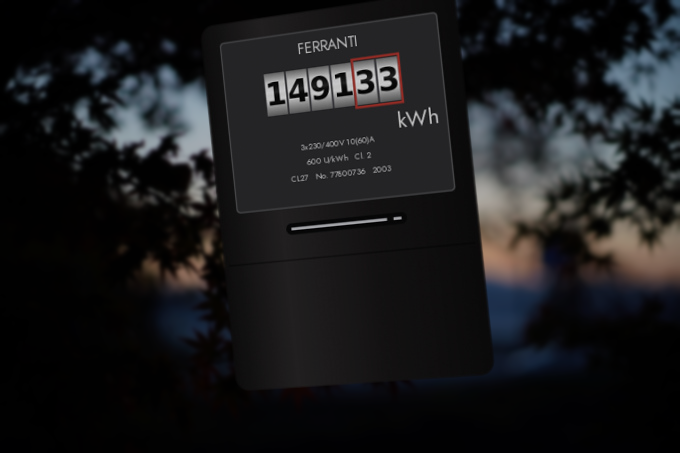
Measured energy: 1491.33 kWh
